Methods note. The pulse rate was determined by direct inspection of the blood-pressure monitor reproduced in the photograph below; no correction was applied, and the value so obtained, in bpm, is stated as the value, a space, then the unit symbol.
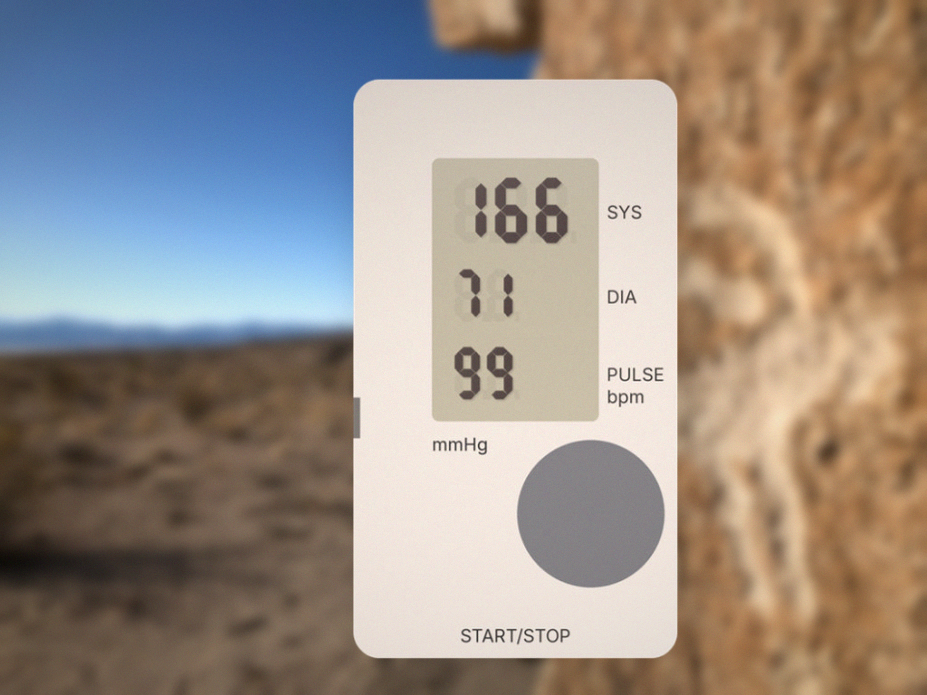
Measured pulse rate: 99 bpm
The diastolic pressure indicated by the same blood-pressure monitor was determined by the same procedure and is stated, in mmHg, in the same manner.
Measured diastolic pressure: 71 mmHg
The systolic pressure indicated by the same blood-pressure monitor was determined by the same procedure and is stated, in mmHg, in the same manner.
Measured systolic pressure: 166 mmHg
